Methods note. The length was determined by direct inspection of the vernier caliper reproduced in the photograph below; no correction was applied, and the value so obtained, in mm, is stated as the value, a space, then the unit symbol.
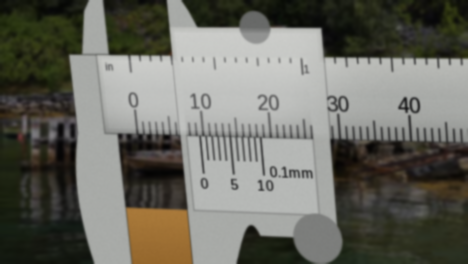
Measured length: 9.5 mm
